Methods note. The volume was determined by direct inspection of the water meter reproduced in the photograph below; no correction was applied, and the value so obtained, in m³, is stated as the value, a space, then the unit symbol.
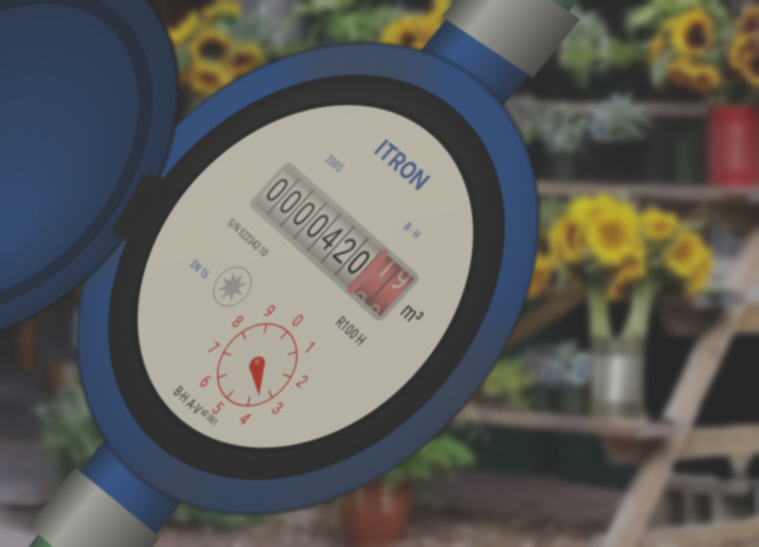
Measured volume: 420.193 m³
